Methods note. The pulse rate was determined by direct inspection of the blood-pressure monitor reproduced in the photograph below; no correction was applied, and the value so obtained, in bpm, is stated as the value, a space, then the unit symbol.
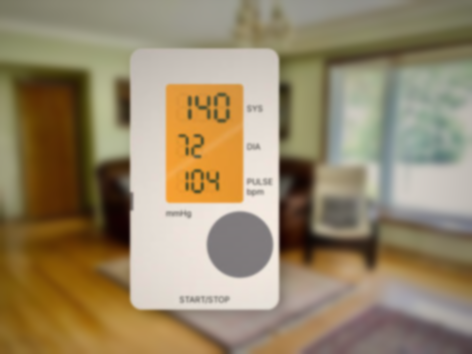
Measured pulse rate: 104 bpm
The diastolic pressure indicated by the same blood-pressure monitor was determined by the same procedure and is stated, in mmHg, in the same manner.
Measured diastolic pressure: 72 mmHg
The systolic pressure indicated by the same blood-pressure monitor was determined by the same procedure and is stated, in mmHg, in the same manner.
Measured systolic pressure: 140 mmHg
